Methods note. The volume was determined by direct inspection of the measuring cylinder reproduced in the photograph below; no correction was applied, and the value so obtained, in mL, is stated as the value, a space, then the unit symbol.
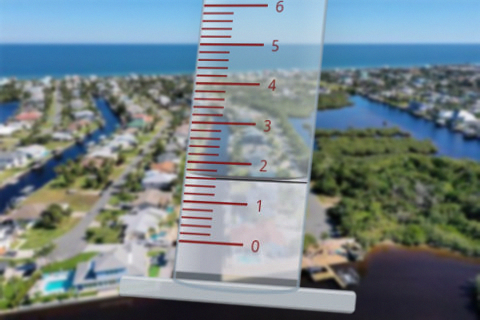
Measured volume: 1.6 mL
